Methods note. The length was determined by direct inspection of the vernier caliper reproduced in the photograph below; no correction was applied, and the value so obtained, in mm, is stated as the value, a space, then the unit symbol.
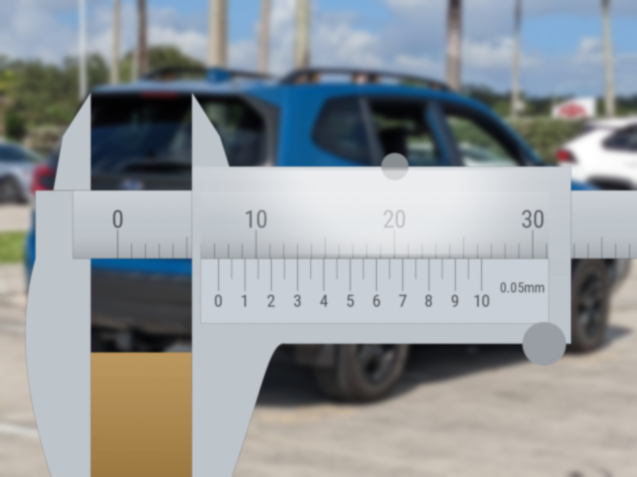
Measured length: 7.3 mm
